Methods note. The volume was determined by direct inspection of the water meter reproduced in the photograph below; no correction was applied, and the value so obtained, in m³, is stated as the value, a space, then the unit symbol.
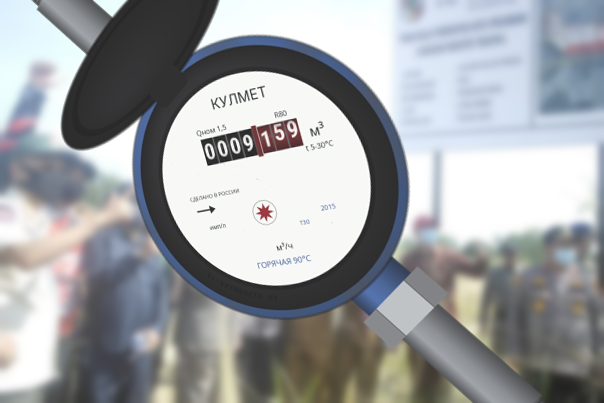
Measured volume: 9.159 m³
